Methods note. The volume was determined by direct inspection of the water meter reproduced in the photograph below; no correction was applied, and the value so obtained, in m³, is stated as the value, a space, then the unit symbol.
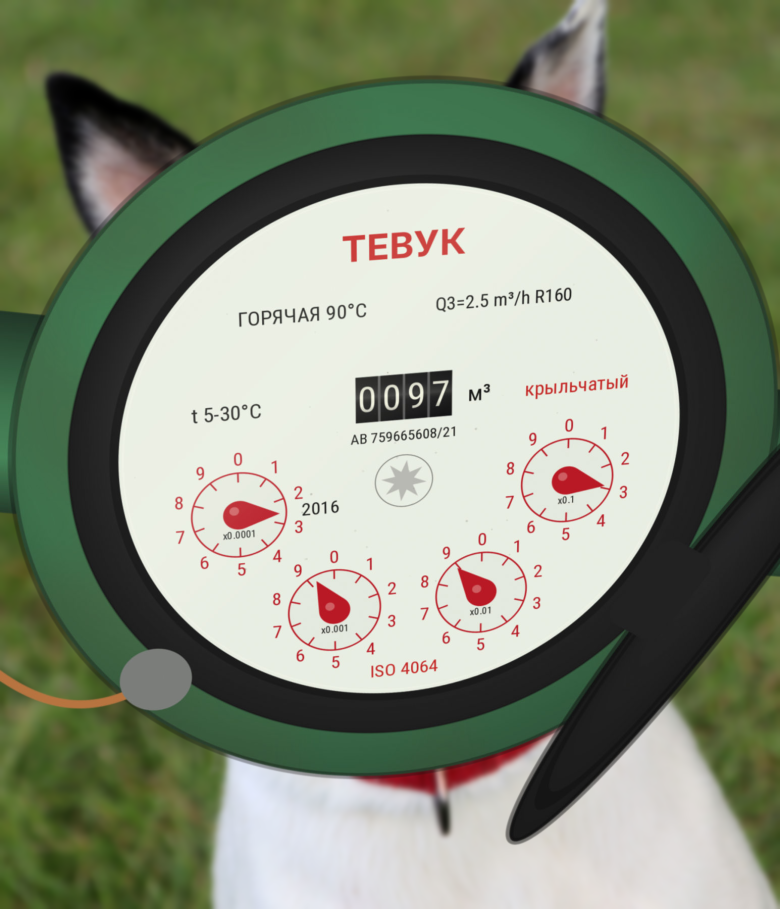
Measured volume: 97.2892 m³
